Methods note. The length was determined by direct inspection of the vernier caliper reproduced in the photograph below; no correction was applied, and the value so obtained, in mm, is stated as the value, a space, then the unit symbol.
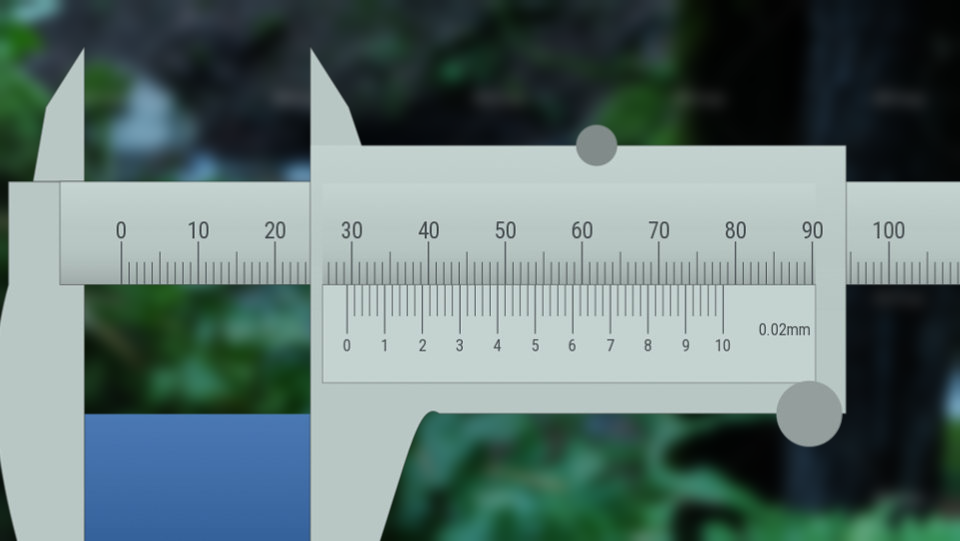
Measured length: 29.4 mm
